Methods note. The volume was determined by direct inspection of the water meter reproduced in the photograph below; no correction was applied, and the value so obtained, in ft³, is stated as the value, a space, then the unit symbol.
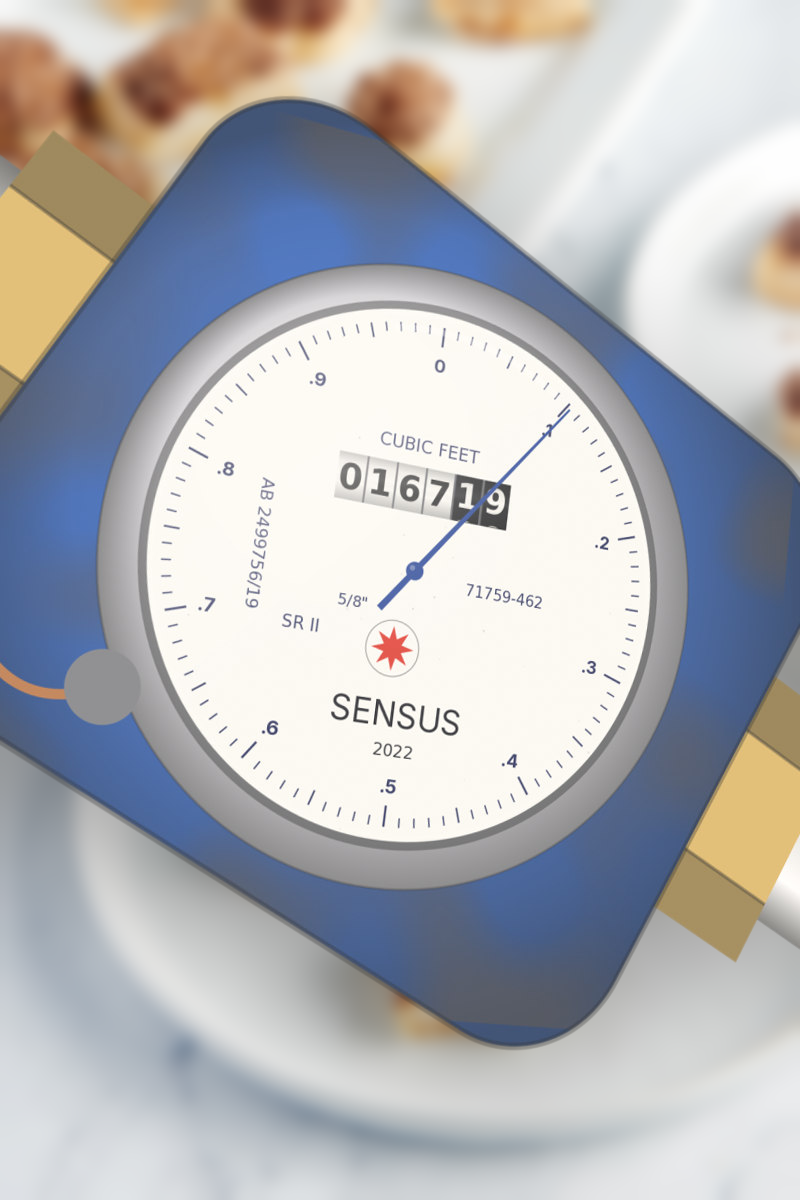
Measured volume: 16719.10 ft³
